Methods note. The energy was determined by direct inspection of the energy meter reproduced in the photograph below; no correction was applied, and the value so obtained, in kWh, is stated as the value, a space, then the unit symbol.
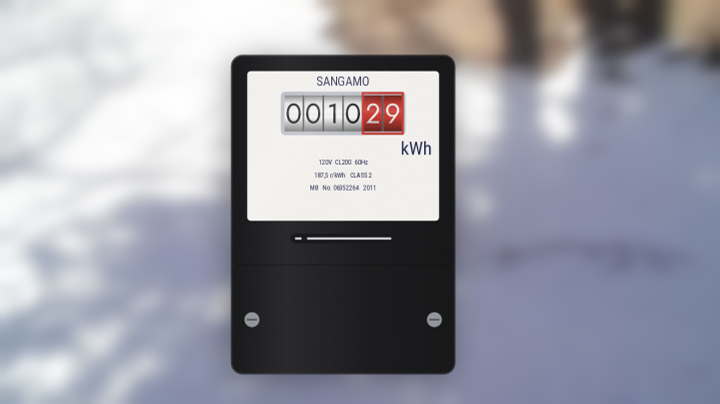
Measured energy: 10.29 kWh
